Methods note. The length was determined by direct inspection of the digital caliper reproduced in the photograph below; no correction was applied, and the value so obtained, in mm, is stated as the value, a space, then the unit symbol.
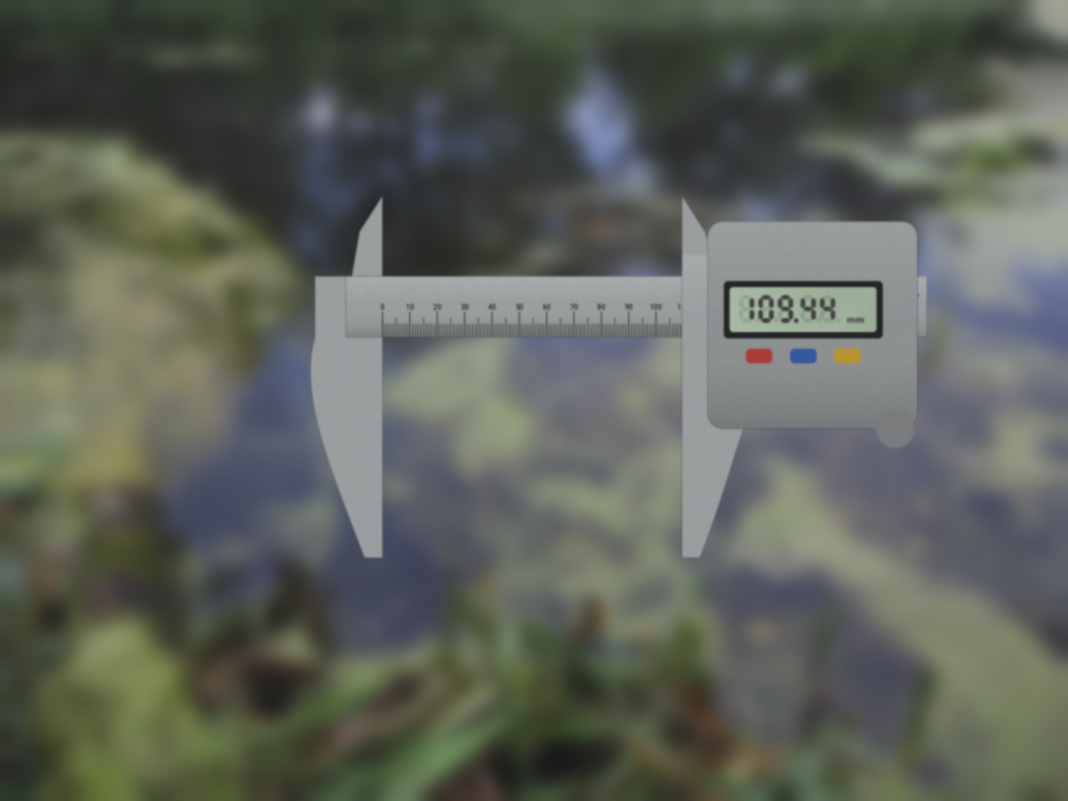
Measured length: 109.44 mm
